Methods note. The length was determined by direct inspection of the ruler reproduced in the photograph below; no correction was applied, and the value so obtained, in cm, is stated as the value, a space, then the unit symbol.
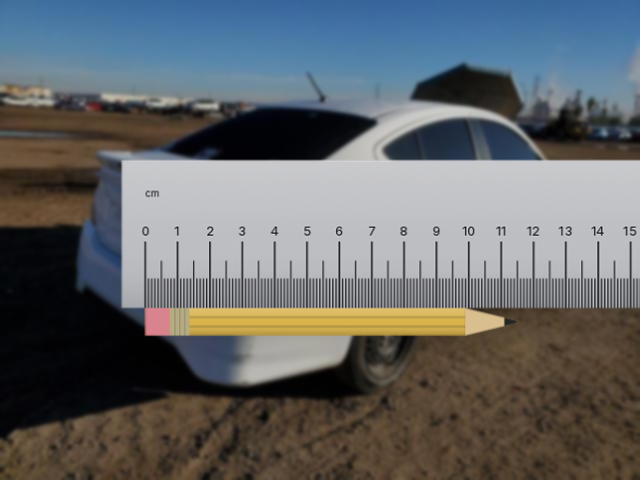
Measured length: 11.5 cm
